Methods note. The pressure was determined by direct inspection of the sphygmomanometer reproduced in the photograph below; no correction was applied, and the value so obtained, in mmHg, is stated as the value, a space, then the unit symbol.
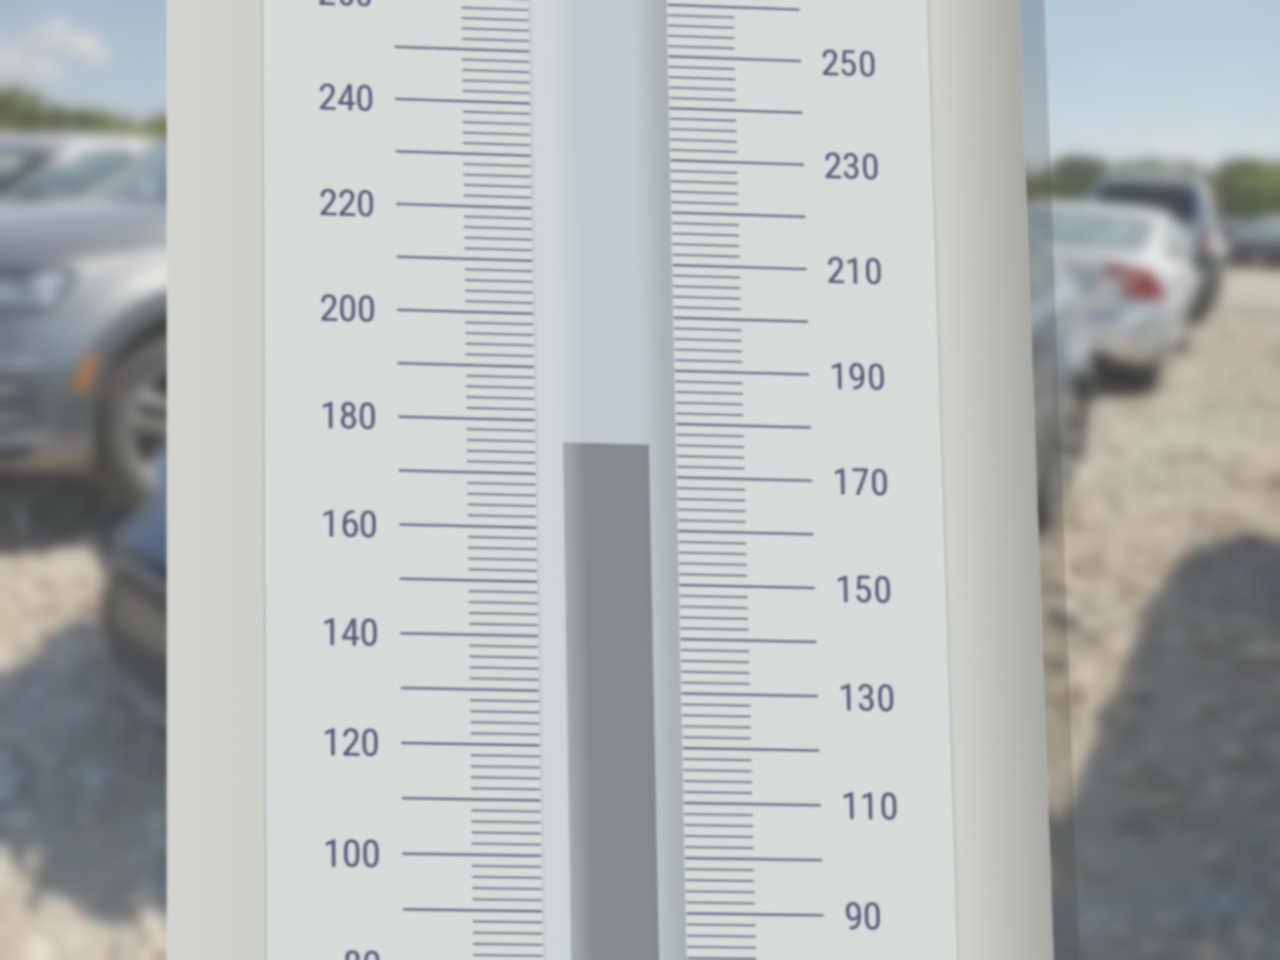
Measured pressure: 176 mmHg
